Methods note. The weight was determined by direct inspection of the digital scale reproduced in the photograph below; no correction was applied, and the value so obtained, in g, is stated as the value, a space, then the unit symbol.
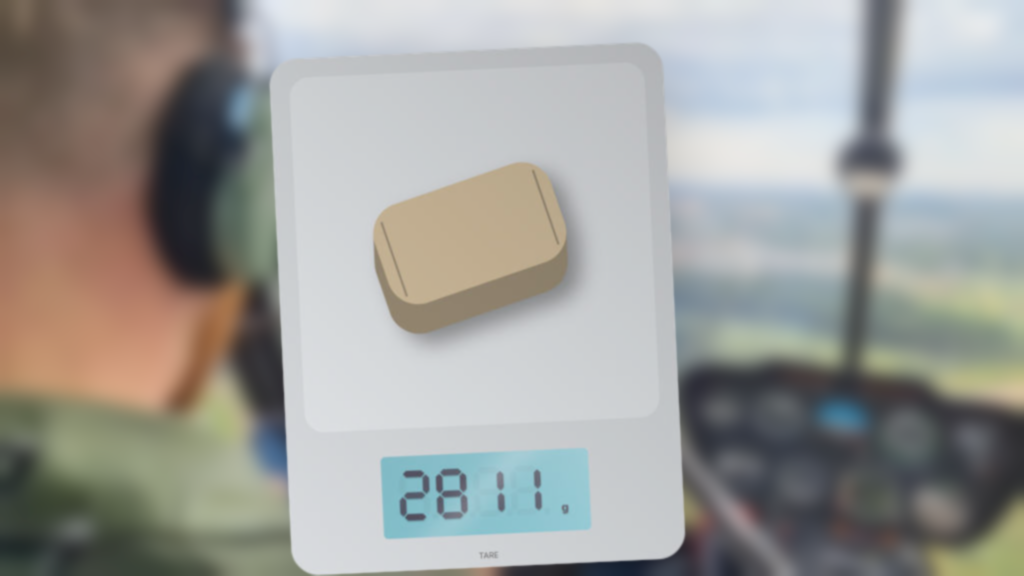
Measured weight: 2811 g
